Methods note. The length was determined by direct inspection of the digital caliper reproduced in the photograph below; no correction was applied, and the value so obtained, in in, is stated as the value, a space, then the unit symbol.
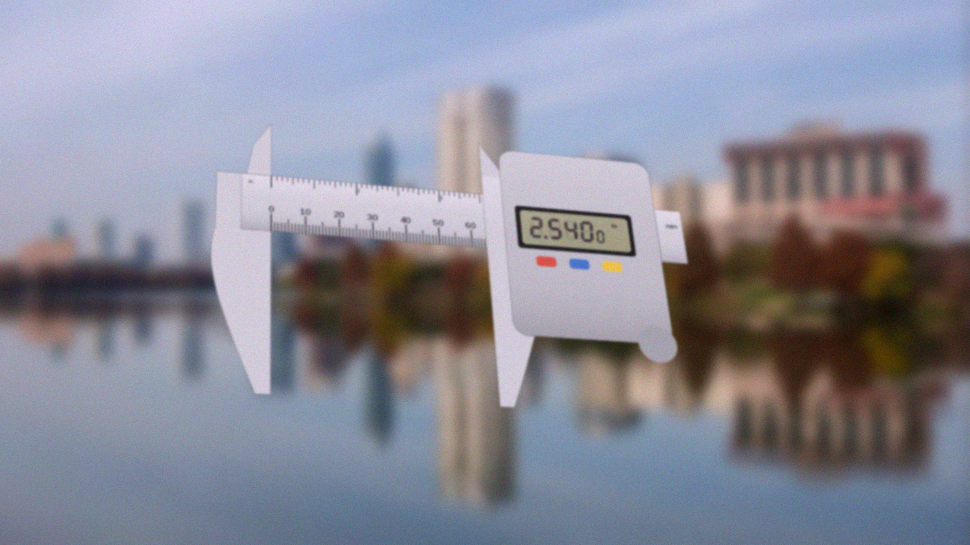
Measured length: 2.5400 in
